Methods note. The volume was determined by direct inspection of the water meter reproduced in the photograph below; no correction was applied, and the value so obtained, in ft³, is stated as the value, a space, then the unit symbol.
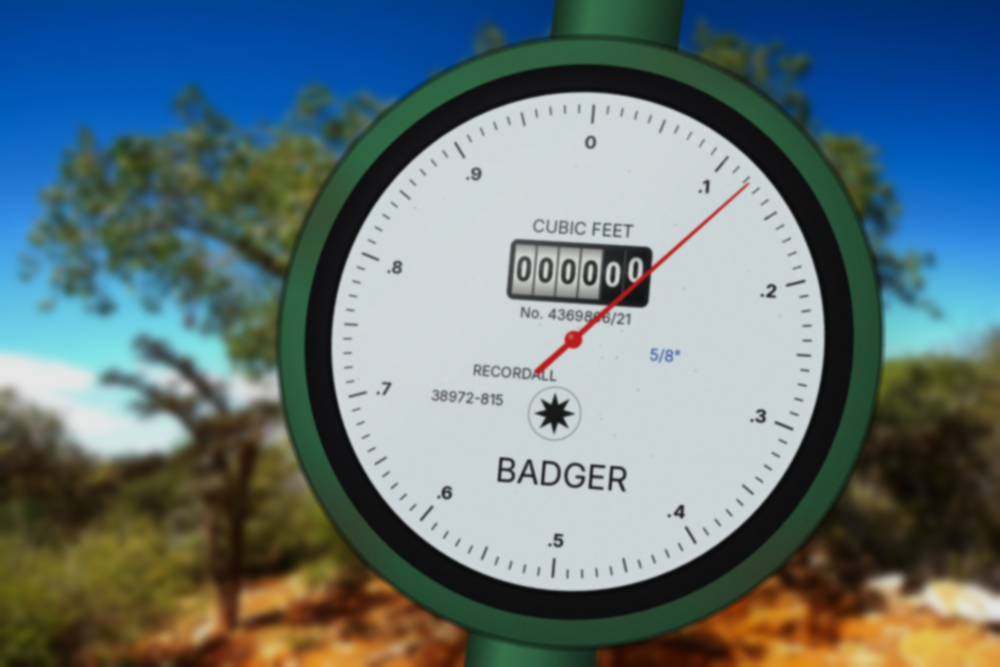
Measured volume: 0.12 ft³
